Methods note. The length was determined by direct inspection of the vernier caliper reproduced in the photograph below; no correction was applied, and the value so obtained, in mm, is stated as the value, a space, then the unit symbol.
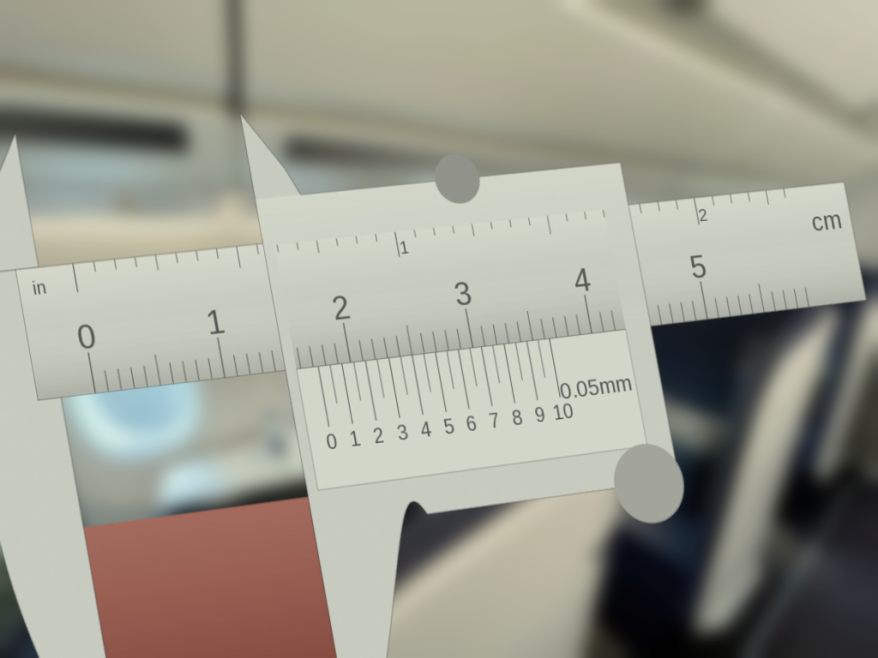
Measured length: 17.4 mm
